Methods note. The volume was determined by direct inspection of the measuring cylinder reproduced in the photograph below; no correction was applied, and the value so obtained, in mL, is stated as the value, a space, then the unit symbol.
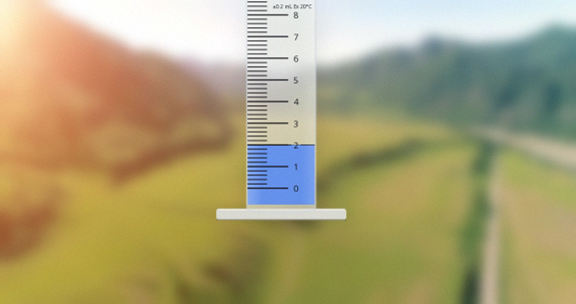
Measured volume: 2 mL
